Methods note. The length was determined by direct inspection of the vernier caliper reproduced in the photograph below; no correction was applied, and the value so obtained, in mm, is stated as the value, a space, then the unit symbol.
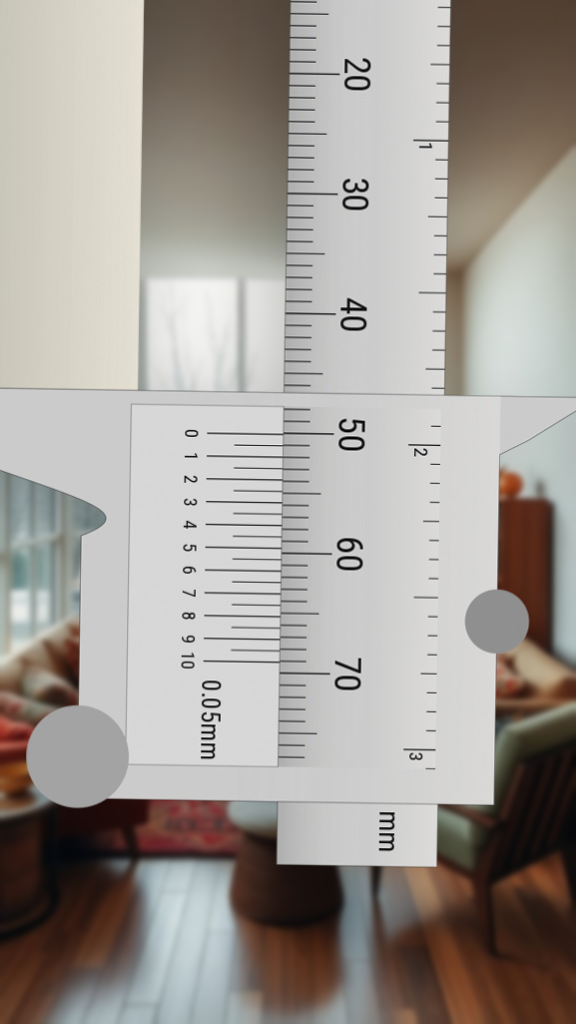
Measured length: 50.1 mm
